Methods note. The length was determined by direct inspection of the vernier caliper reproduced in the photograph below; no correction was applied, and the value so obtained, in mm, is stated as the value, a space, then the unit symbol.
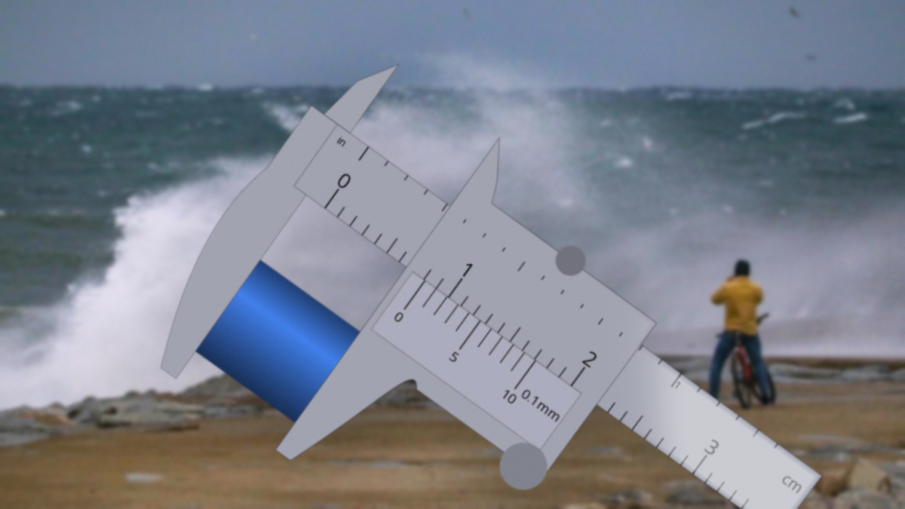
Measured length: 8.1 mm
